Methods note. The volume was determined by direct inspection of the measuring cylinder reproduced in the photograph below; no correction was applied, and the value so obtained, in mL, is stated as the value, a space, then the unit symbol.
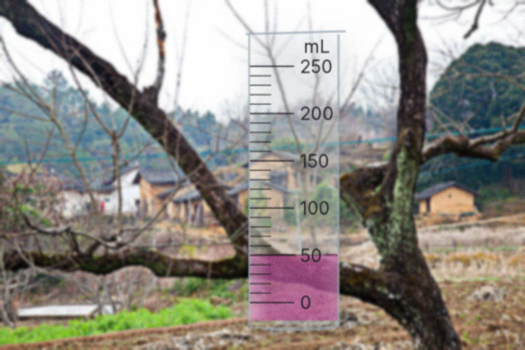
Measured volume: 50 mL
